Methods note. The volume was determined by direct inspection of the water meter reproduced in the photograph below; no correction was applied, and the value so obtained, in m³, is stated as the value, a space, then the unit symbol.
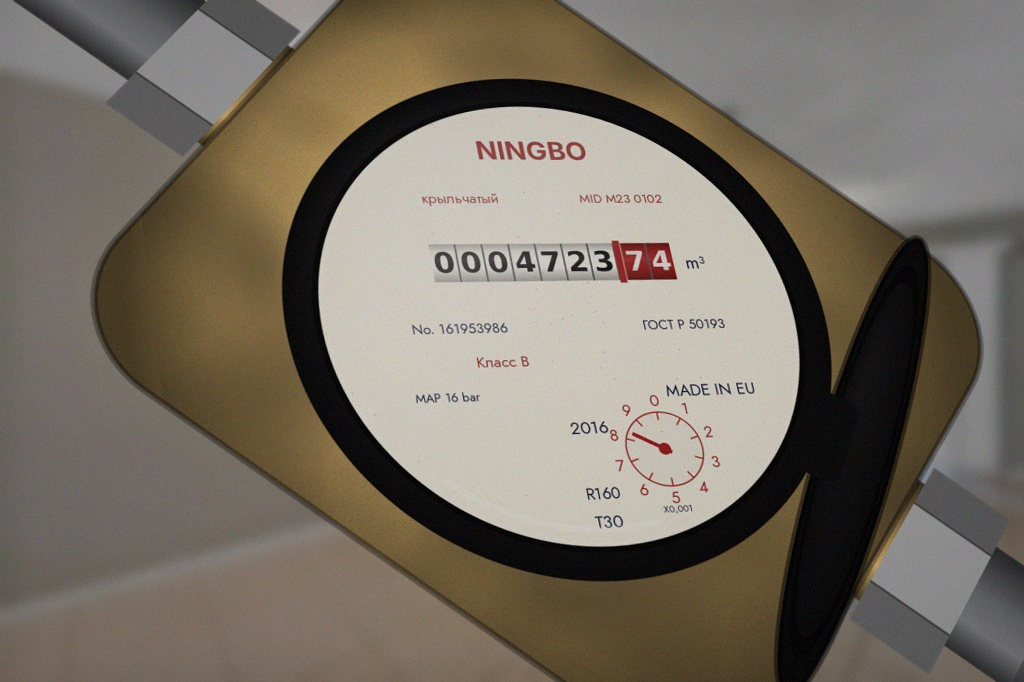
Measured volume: 4723.748 m³
